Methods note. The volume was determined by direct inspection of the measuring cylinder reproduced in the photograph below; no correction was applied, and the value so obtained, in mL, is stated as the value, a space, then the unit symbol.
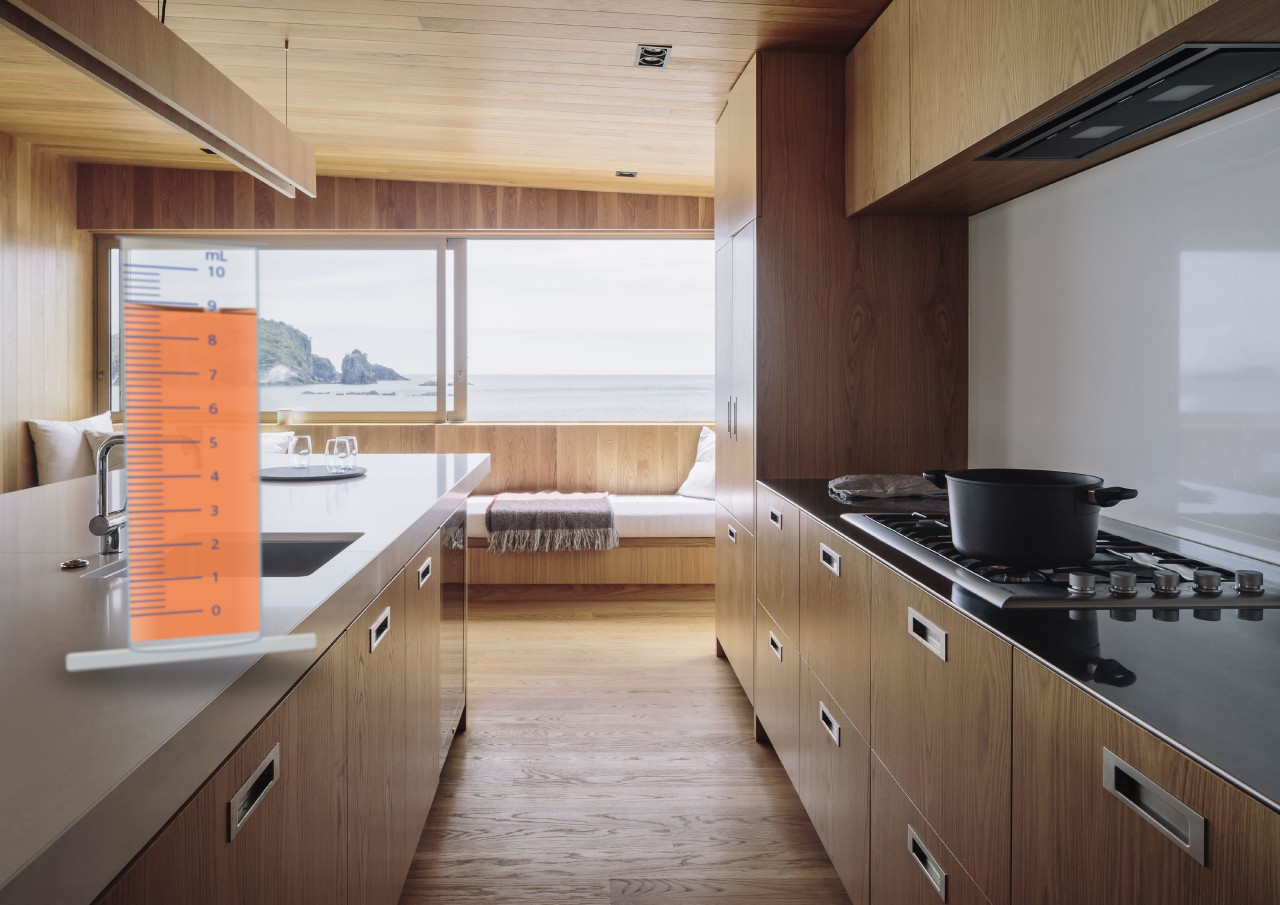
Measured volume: 8.8 mL
